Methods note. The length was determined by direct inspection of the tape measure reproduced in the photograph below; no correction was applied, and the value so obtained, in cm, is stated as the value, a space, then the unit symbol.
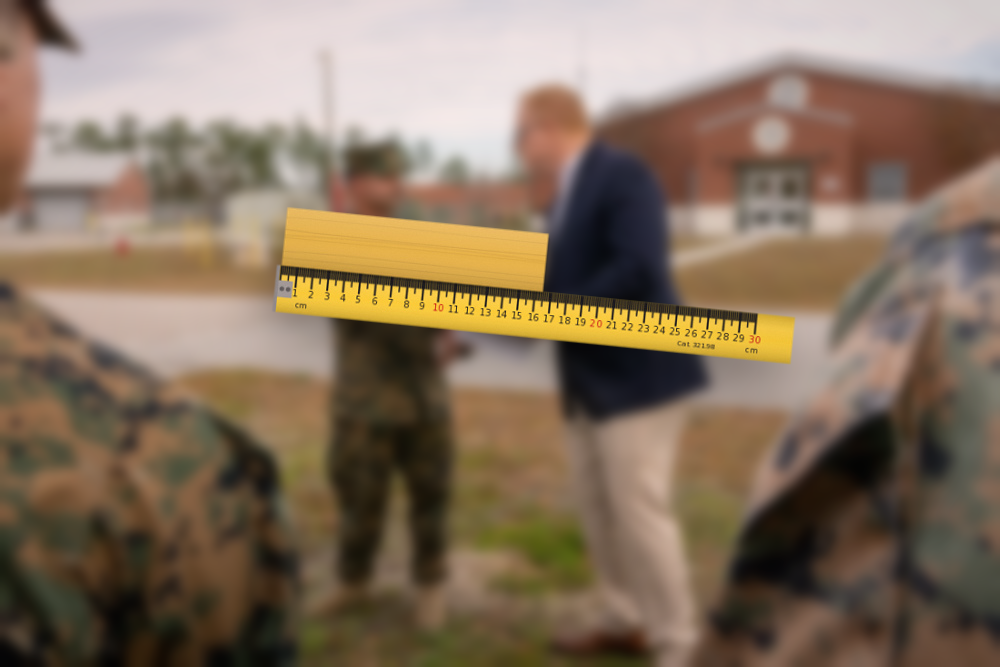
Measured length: 16.5 cm
